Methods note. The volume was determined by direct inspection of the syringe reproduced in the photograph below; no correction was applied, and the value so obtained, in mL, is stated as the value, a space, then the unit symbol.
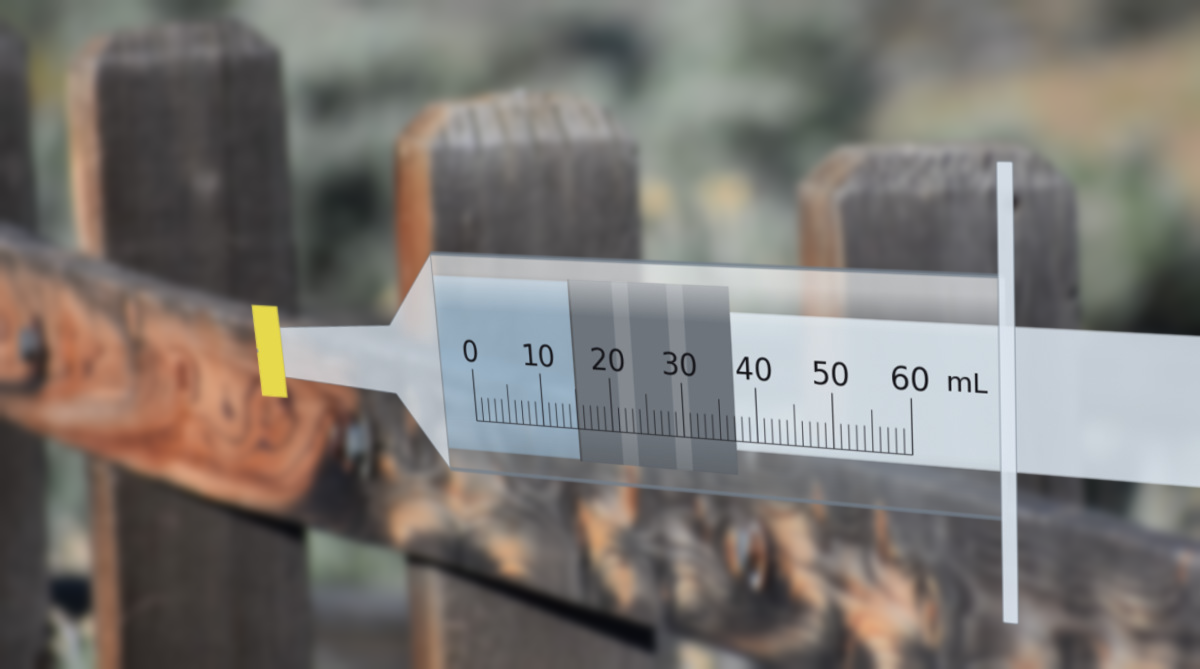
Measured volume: 15 mL
